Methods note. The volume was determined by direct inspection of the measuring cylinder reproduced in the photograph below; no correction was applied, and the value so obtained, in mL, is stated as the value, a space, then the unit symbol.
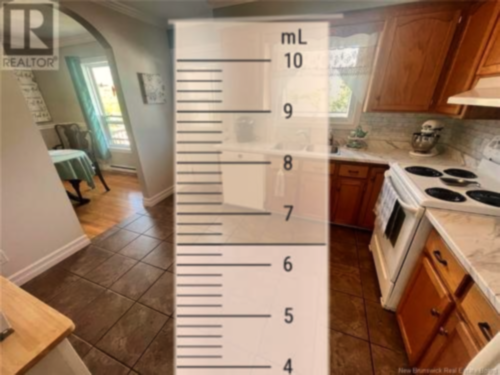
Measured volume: 6.4 mL
